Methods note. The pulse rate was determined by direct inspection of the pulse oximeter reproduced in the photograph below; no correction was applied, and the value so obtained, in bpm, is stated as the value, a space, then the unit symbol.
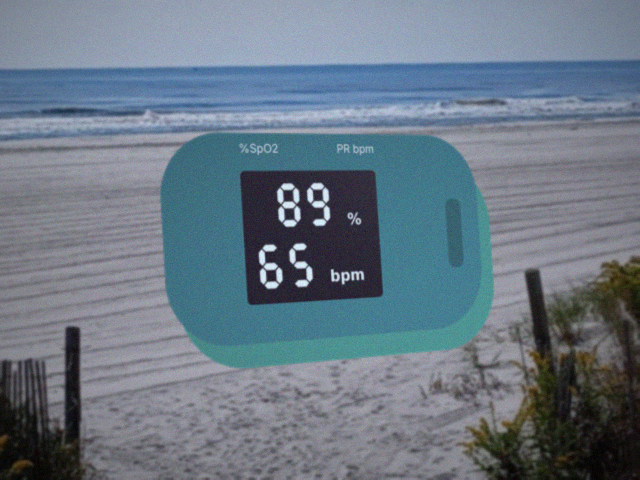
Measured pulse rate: 65 bpm
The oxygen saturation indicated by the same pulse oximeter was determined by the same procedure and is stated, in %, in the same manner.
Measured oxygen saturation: 89 %
